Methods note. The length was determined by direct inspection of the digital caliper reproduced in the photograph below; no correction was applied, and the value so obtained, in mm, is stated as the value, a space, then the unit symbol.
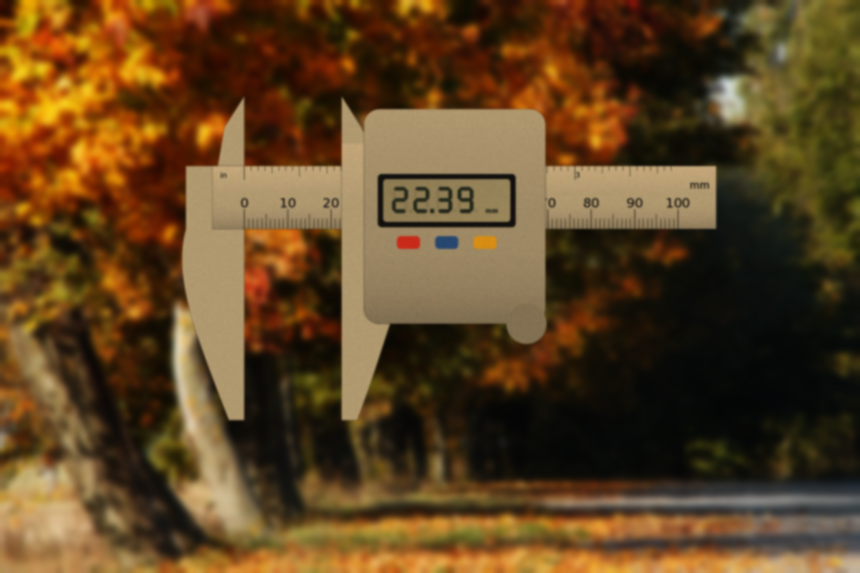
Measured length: 22.39 mm
